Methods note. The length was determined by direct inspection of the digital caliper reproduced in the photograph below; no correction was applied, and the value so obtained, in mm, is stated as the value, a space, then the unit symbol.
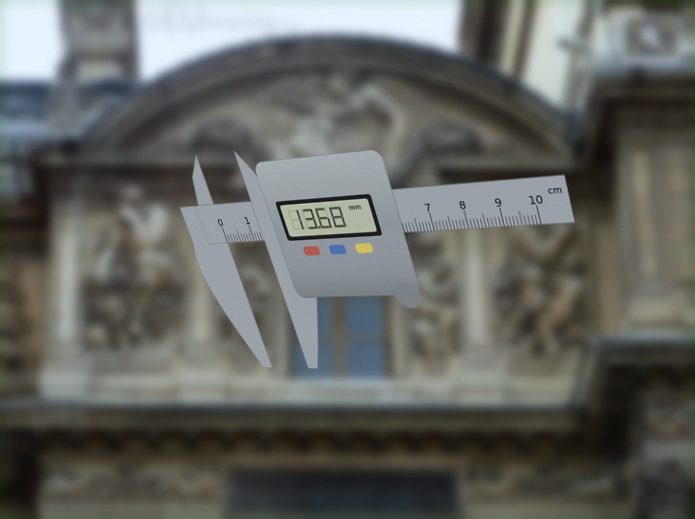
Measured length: 13.68 mm
